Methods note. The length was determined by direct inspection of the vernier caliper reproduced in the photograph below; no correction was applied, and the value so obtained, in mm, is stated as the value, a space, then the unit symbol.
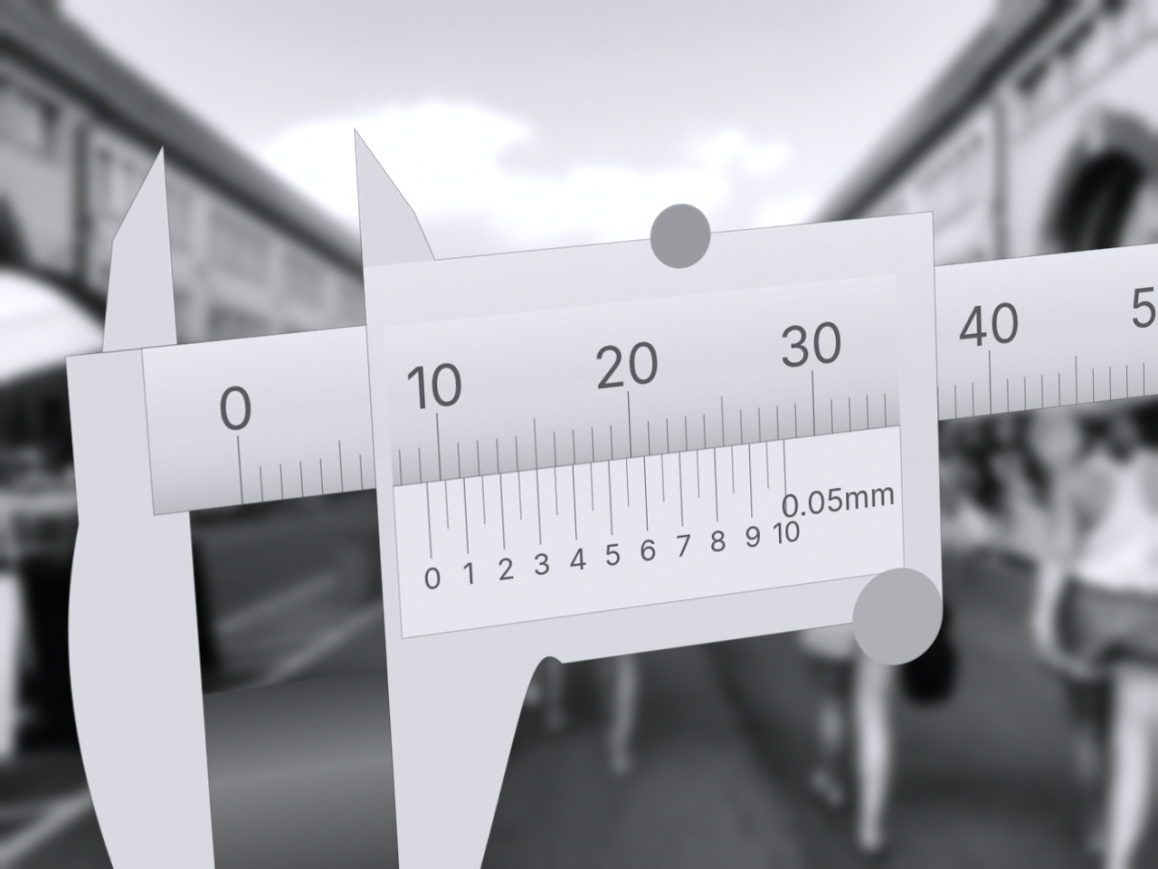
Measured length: 9.3 mm
